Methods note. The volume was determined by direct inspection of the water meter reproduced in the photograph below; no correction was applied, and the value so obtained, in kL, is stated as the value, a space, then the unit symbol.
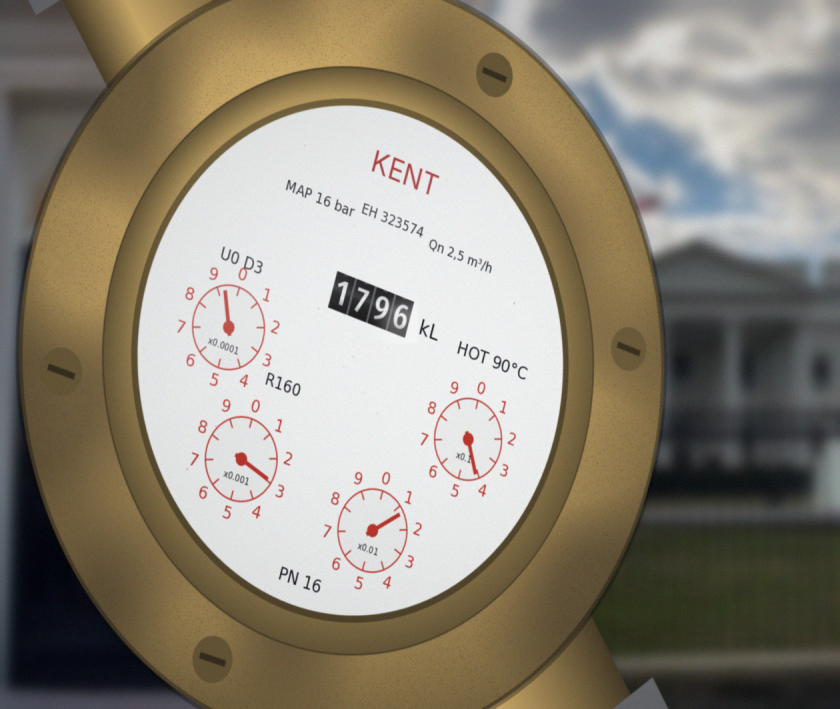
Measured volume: 1796.4129 kL
